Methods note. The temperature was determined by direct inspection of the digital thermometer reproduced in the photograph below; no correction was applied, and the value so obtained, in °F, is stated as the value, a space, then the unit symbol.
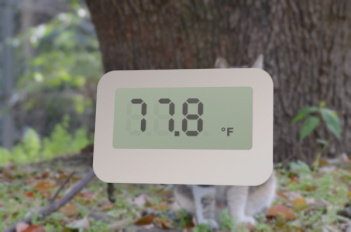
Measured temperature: 77.8 °F
